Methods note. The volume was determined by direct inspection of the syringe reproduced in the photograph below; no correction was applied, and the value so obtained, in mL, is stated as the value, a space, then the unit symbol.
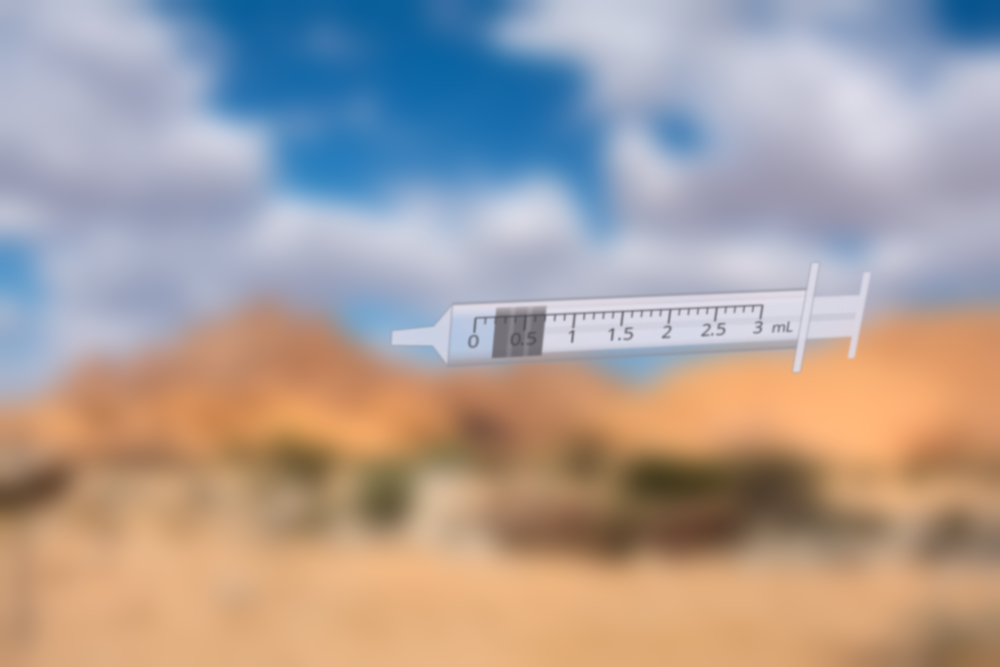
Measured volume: 0.2 mL
